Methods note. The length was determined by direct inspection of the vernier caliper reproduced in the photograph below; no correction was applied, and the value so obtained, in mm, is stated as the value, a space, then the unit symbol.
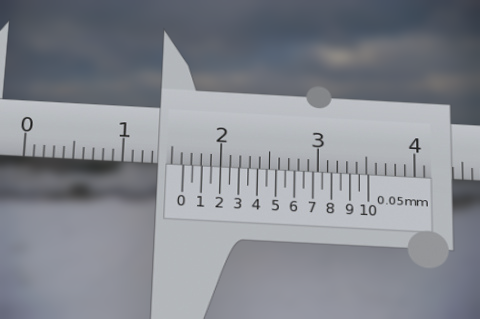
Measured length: 16.2 mm
